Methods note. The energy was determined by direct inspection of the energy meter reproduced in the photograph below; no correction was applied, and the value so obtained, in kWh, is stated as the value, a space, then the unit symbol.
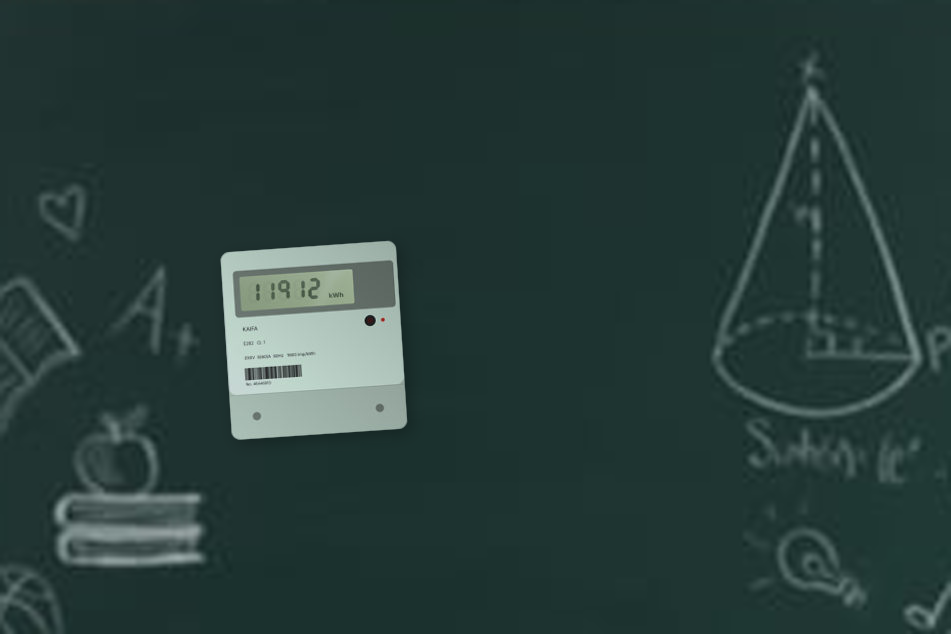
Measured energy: 11912 kWh
